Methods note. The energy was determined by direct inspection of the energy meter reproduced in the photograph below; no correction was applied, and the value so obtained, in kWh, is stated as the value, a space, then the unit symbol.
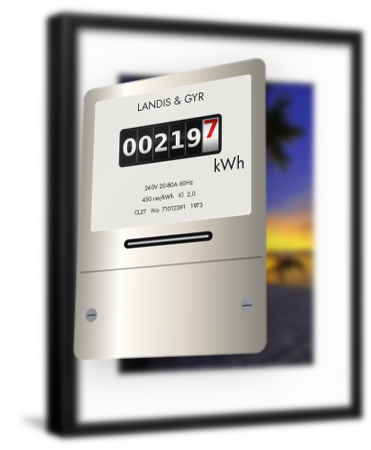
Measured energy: 219.7 kWh
